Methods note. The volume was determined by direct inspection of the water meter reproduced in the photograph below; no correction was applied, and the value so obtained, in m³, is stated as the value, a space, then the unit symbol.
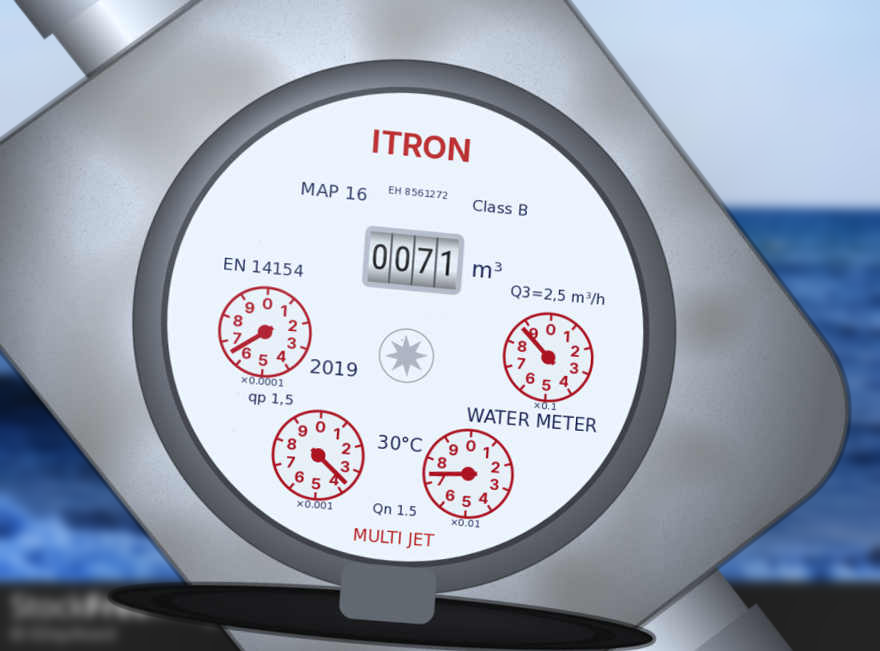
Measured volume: 71.8736 m³
